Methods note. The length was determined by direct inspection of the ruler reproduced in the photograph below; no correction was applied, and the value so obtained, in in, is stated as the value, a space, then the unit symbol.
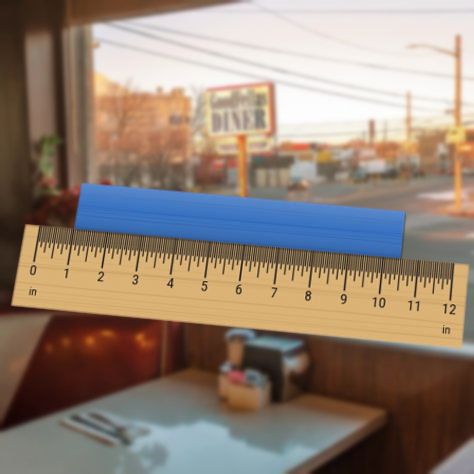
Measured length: 9.5 in
